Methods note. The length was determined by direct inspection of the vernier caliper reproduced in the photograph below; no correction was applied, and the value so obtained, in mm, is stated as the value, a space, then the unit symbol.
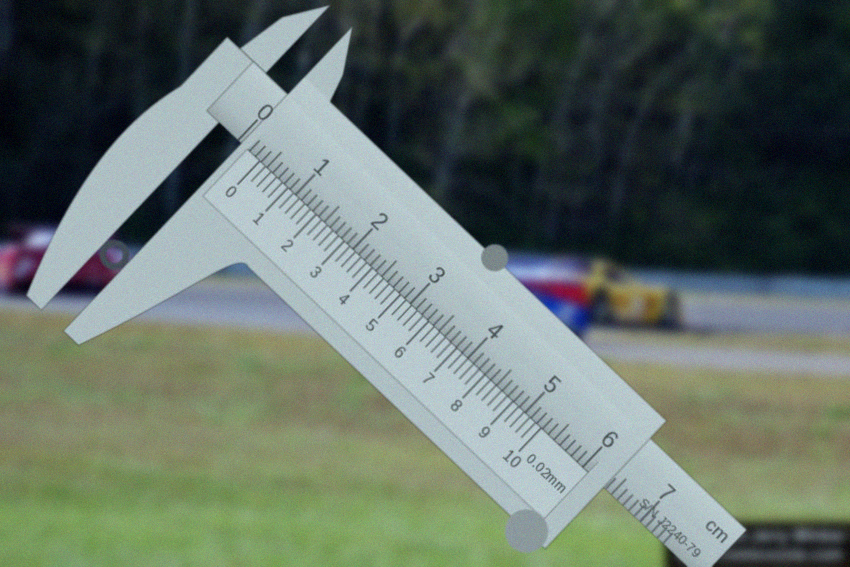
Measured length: 3.8 mm
